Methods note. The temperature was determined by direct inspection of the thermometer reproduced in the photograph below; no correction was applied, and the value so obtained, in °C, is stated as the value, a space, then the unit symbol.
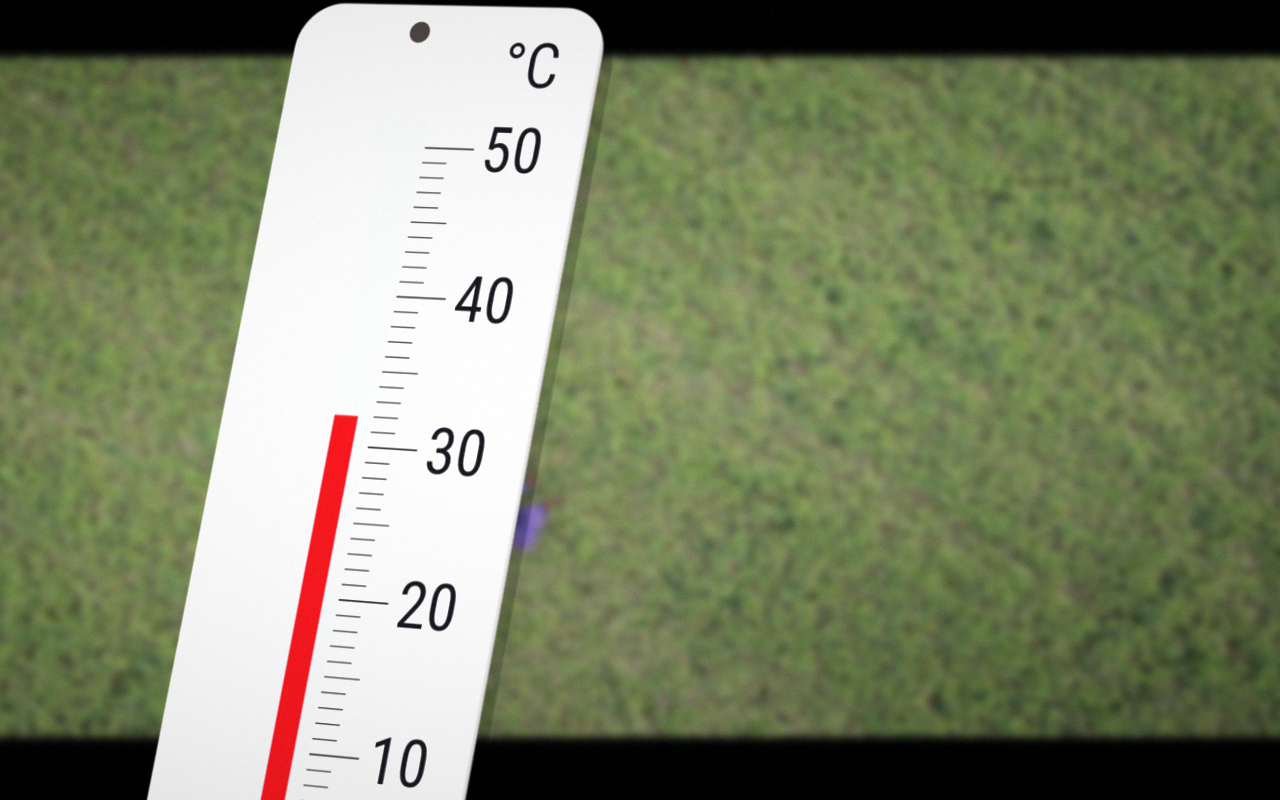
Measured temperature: 32 °C
